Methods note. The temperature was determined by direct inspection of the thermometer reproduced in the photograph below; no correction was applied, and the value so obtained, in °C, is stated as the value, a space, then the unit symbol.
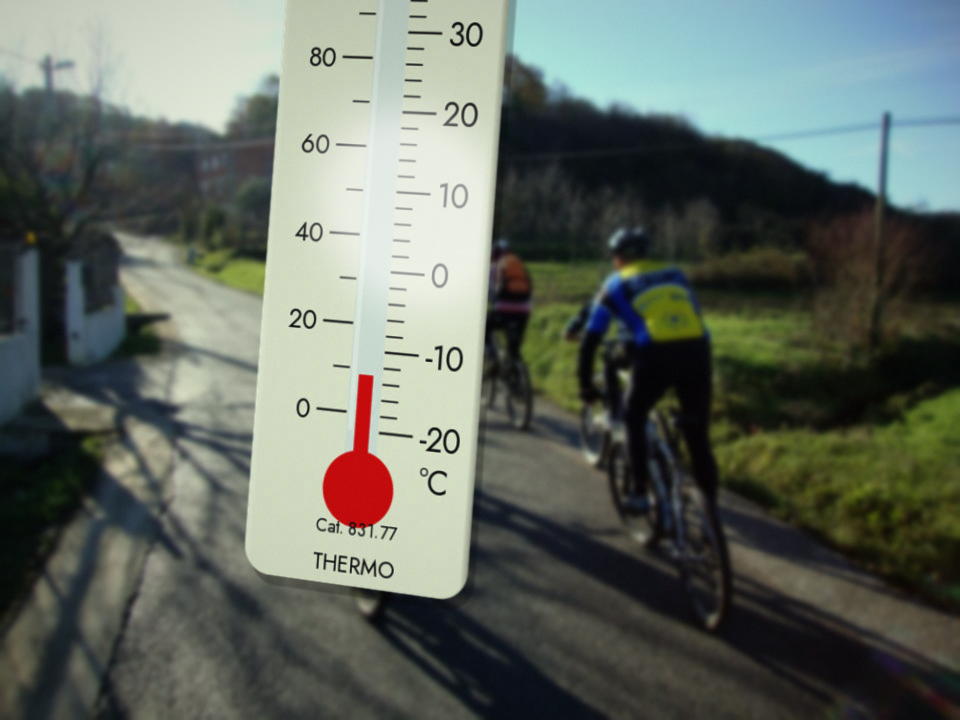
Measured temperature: -13 °C
